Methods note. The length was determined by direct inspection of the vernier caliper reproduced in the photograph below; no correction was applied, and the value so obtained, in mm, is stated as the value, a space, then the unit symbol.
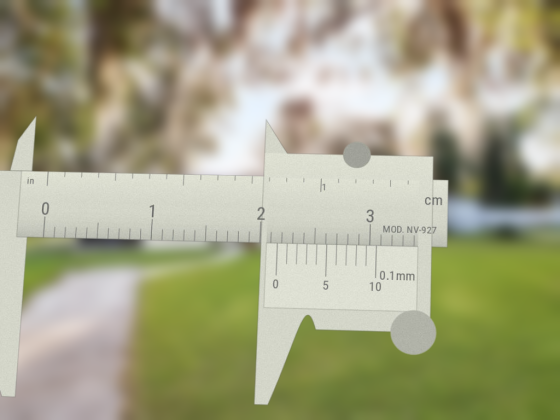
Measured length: 21.6 mm
